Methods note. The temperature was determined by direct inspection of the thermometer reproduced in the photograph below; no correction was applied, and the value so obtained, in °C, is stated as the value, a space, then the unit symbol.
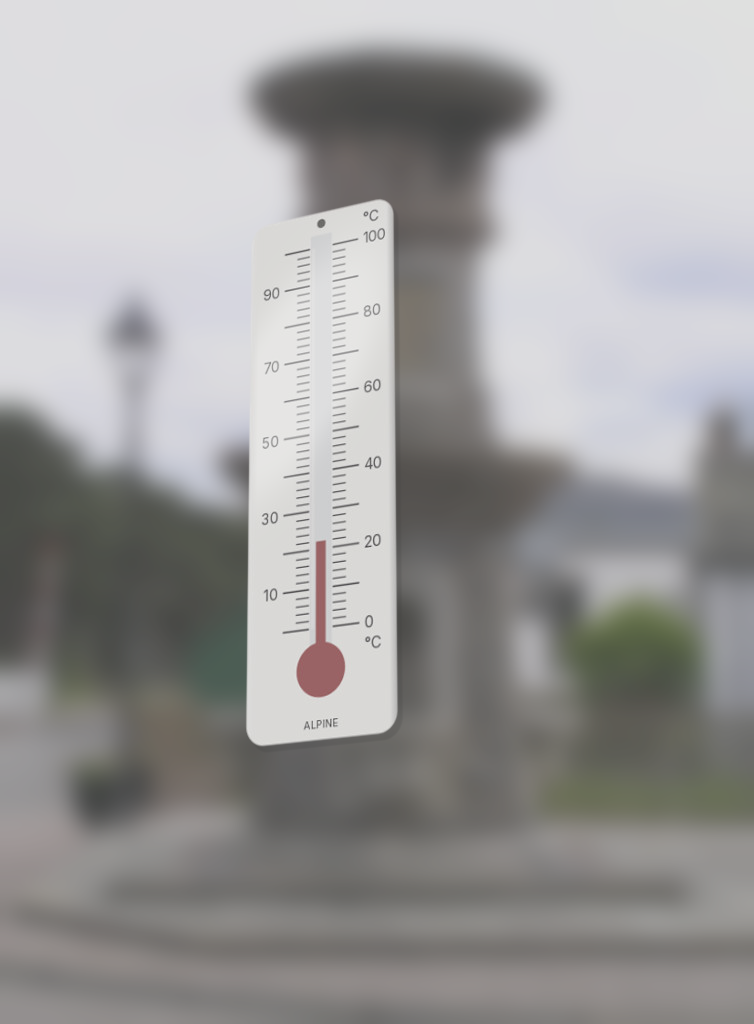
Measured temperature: 22 °C
